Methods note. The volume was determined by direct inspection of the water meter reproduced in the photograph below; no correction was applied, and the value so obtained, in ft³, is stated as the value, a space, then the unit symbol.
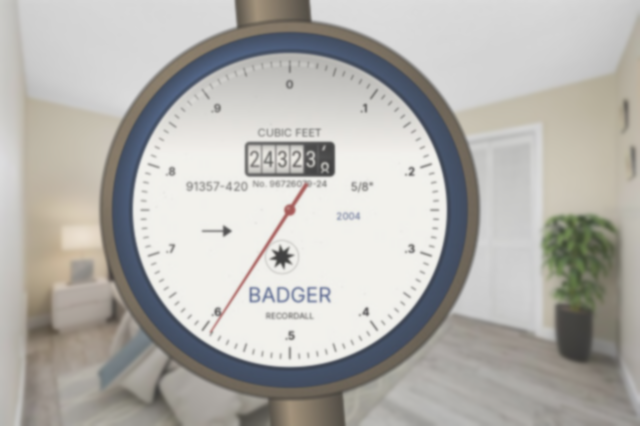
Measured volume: 243237.59 ft³
